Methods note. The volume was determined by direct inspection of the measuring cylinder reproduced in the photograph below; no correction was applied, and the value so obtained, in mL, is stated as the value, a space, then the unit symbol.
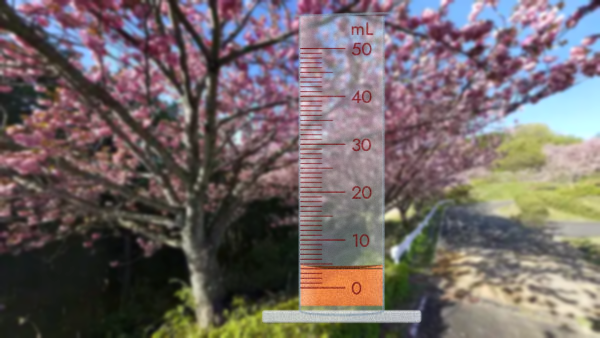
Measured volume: 4 mL
